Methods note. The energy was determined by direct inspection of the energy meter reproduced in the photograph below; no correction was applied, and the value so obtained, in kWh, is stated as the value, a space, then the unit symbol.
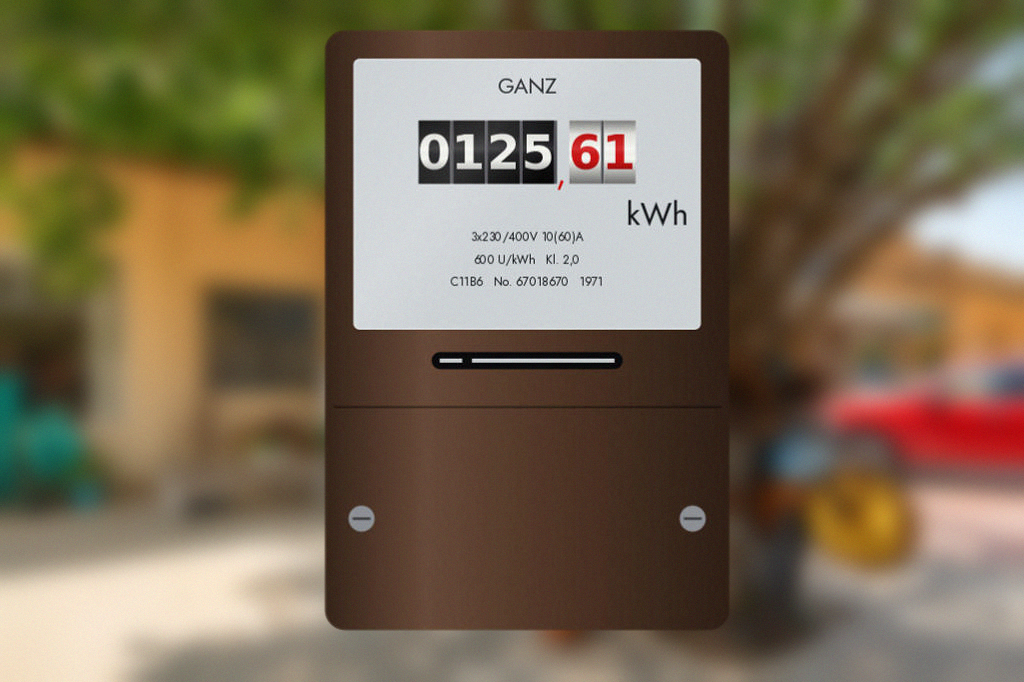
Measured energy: 125.61 kWh
